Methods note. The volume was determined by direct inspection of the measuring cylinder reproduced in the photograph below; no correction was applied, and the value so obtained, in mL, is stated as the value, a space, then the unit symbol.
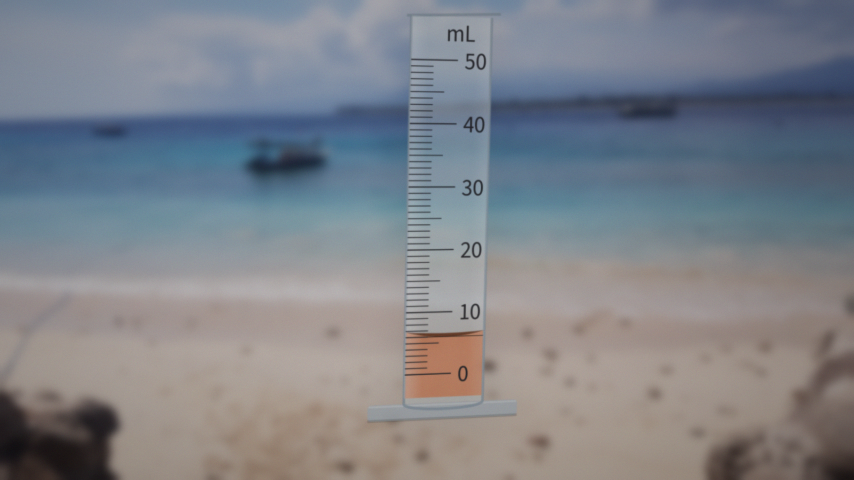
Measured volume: 6 mL
